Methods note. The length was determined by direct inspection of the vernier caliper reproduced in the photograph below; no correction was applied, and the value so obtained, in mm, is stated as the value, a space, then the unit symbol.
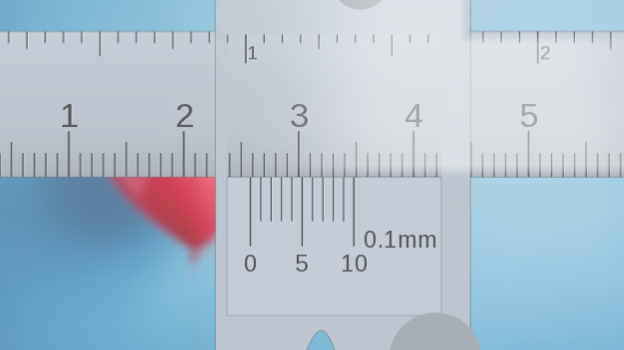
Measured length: 25.8 mm
